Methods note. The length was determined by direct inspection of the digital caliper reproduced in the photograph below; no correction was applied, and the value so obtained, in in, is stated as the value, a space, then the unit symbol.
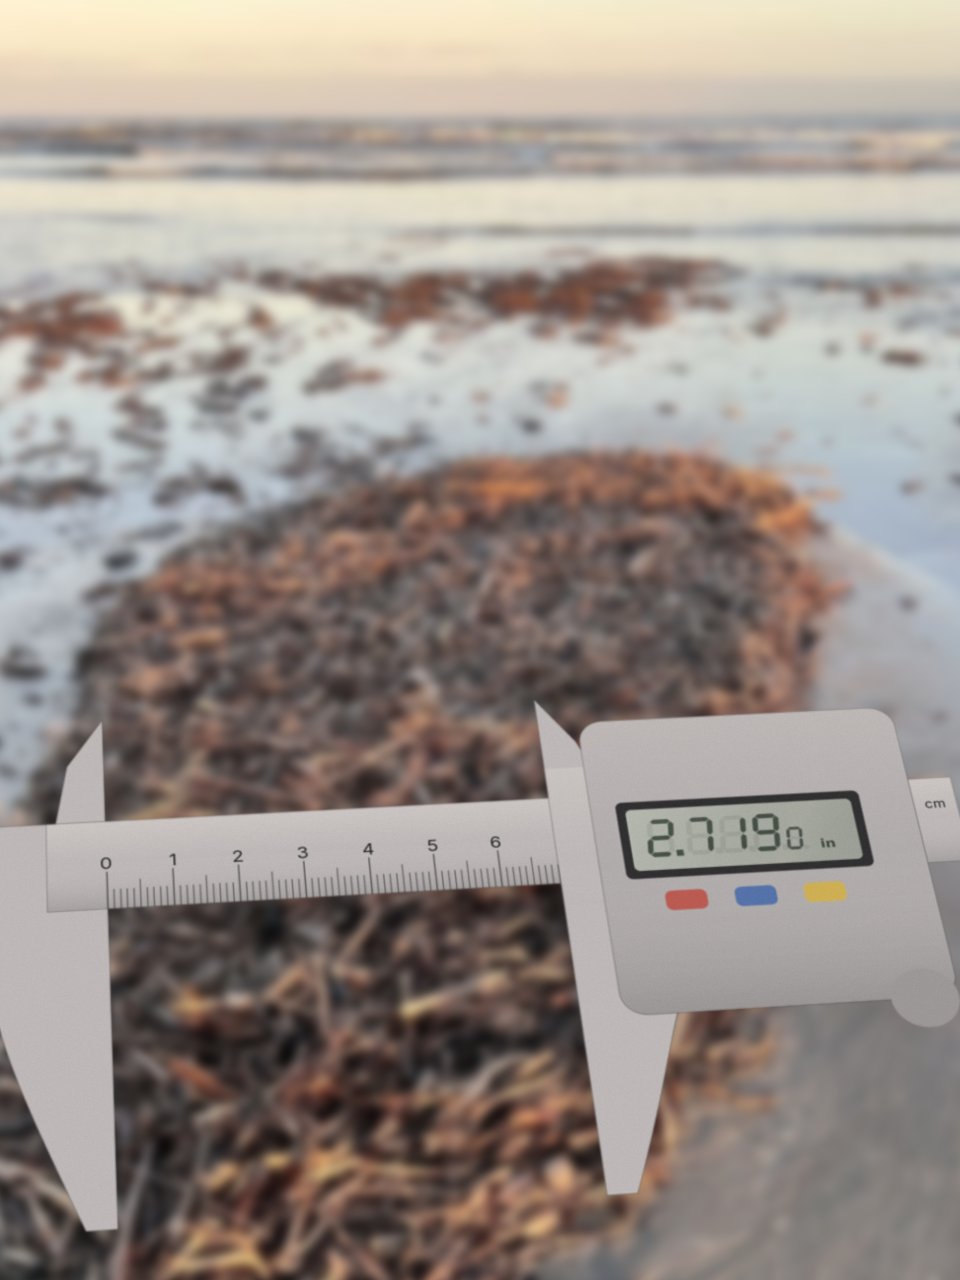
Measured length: 2.7190 in
